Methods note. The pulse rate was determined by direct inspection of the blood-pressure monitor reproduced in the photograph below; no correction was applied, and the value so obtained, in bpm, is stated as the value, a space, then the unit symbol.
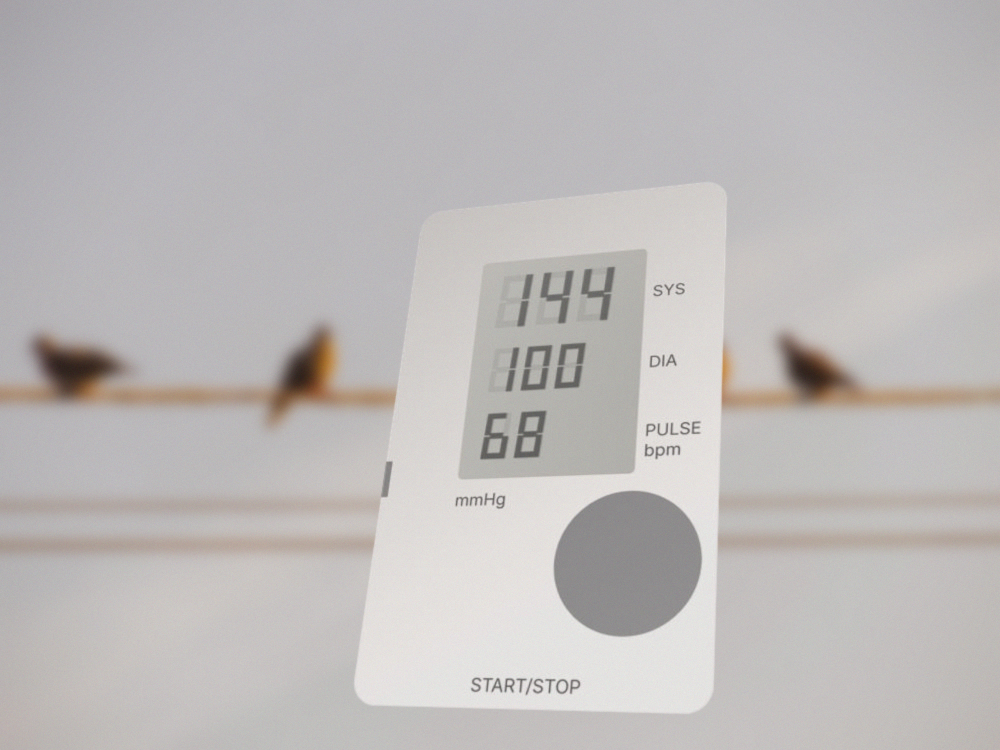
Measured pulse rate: 68 bpm
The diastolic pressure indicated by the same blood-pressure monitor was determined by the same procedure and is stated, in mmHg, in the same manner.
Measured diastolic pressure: 100 mmHg
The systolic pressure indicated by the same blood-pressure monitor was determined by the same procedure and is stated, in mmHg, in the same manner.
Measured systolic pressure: 144 mmHg
